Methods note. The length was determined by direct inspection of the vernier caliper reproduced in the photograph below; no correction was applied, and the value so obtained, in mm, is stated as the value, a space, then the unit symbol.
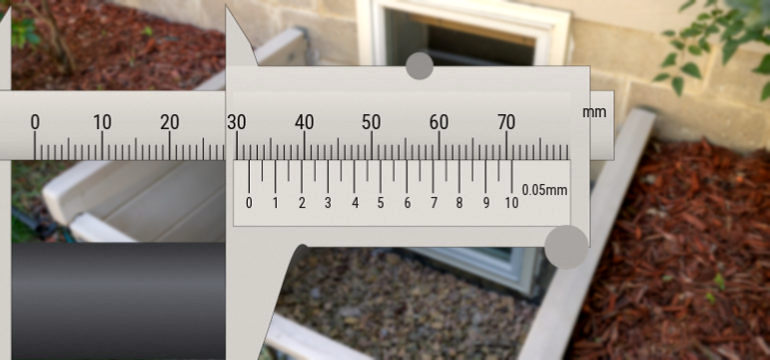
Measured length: 31.8 mm
